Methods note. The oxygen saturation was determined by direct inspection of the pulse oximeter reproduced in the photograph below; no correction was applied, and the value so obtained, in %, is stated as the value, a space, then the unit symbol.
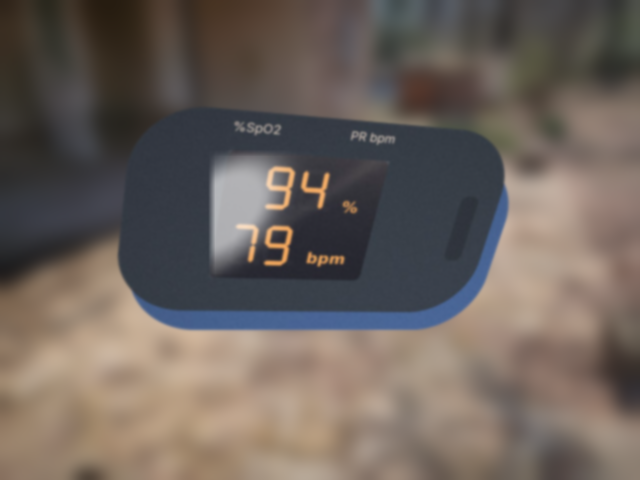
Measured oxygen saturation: 94 %
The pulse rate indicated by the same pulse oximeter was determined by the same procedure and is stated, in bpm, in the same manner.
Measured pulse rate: 79 bpm
